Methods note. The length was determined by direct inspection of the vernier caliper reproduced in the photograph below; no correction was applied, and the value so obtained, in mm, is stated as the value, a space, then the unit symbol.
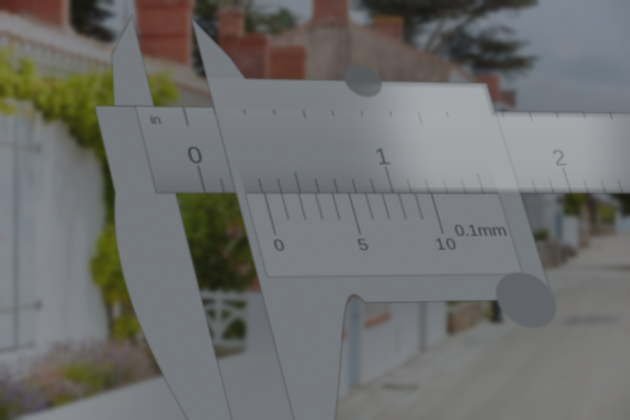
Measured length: 3.1 mm
